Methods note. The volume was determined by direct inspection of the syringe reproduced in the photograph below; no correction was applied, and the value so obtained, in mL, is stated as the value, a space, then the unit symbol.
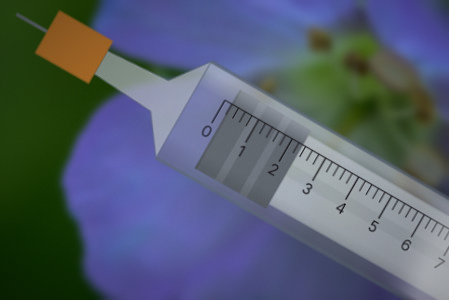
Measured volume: 0.2 mL
